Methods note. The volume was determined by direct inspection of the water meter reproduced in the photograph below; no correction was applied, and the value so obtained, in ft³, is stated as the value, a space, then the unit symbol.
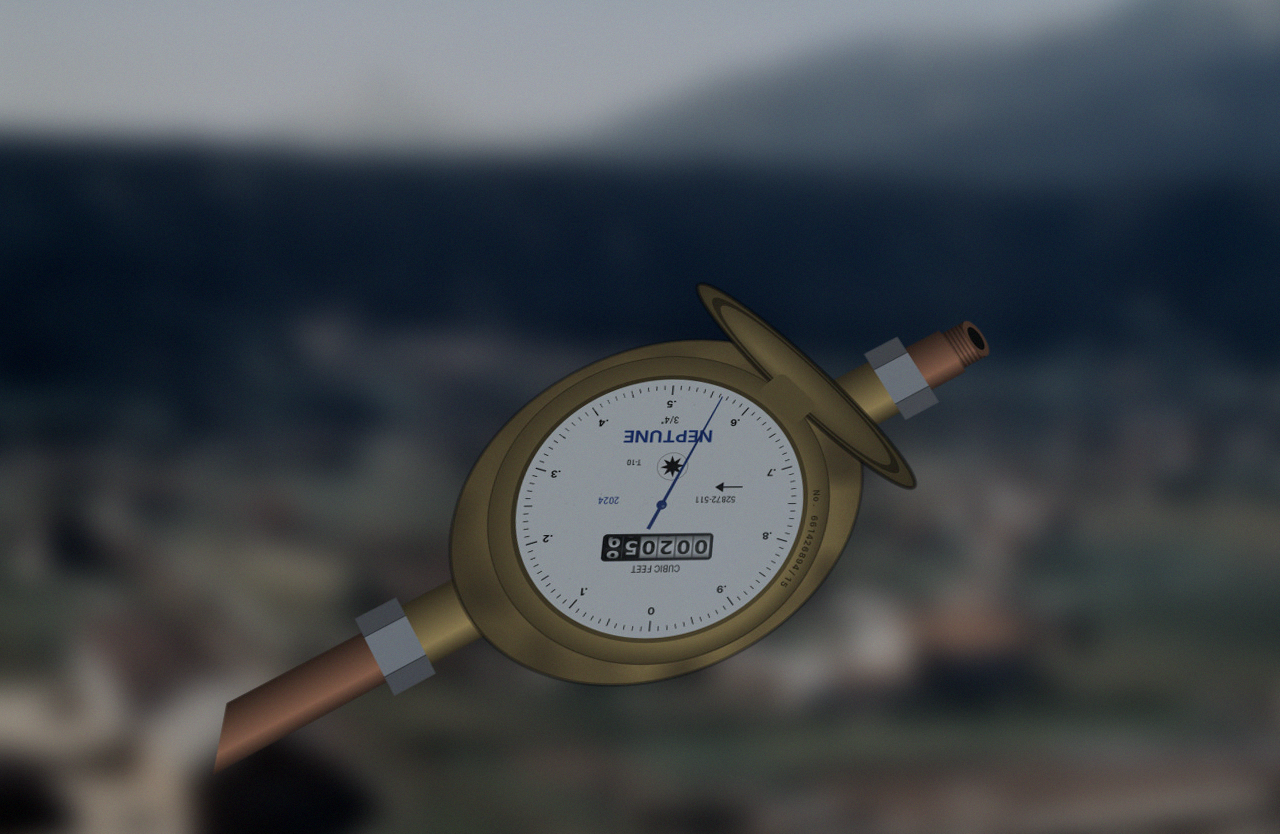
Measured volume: 2058.56 ft³
